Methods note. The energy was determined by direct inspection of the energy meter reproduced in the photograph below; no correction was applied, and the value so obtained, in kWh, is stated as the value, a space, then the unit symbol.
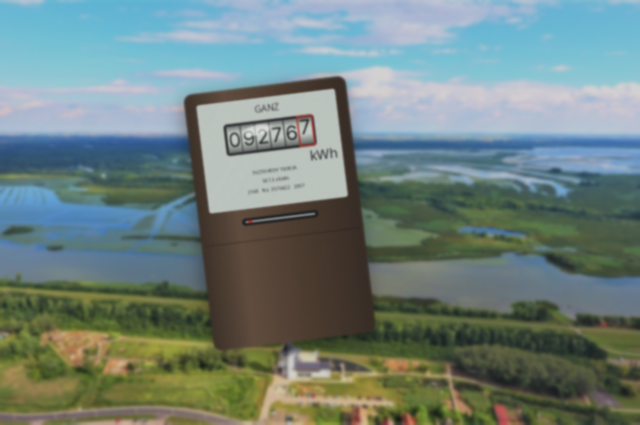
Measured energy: 9276.7 kWh
